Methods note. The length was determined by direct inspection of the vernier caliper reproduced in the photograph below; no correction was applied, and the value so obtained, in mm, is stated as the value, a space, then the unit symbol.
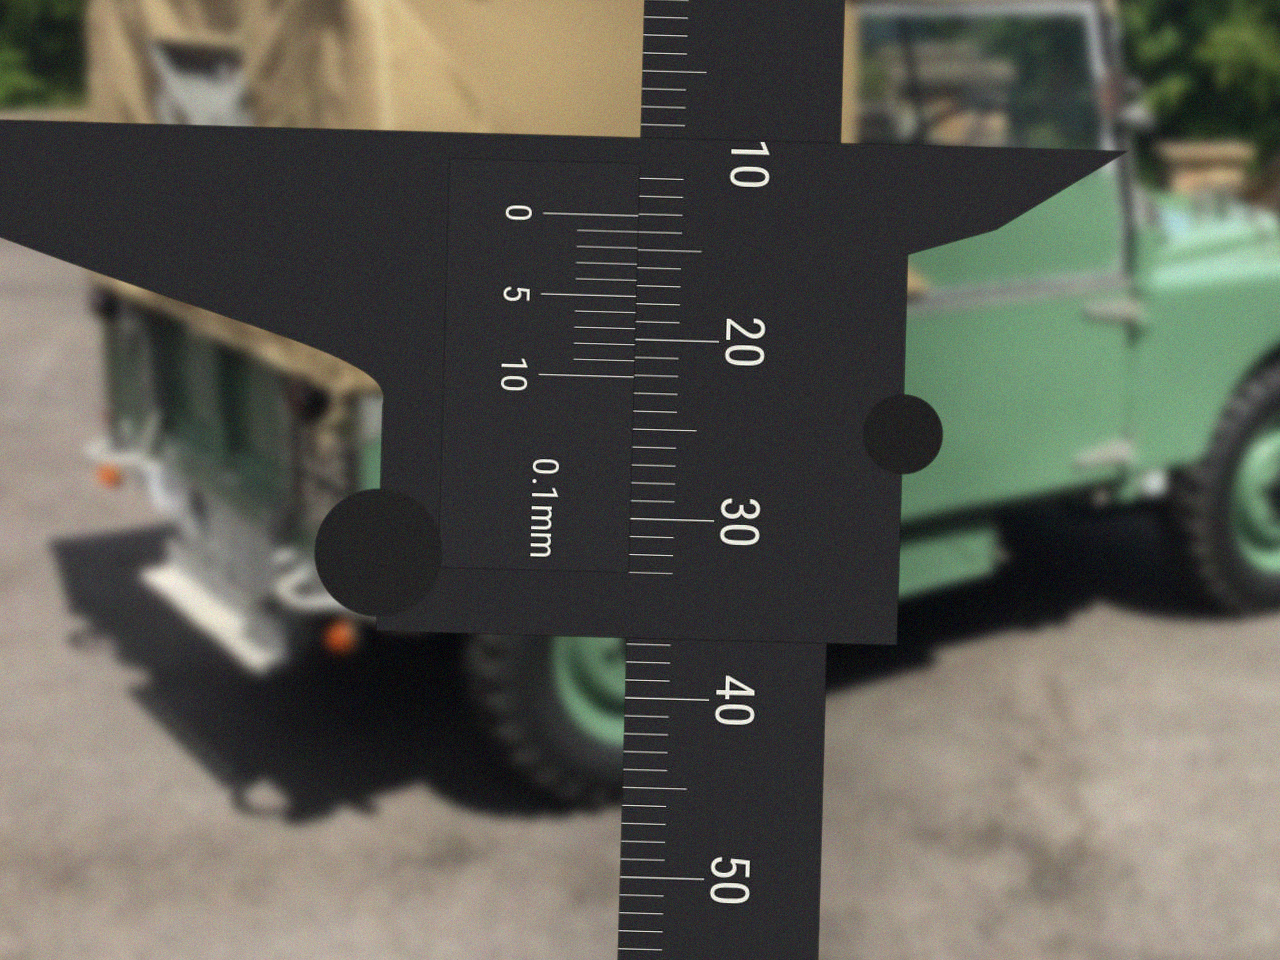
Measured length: 13.1 mm
